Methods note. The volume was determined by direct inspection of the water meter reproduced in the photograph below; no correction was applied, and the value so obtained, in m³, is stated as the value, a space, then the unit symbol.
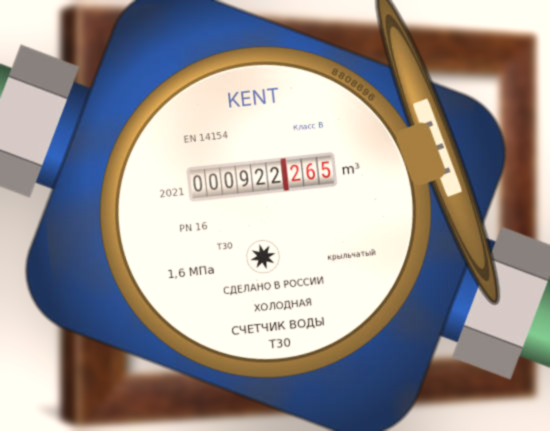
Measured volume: 922.265 m³
